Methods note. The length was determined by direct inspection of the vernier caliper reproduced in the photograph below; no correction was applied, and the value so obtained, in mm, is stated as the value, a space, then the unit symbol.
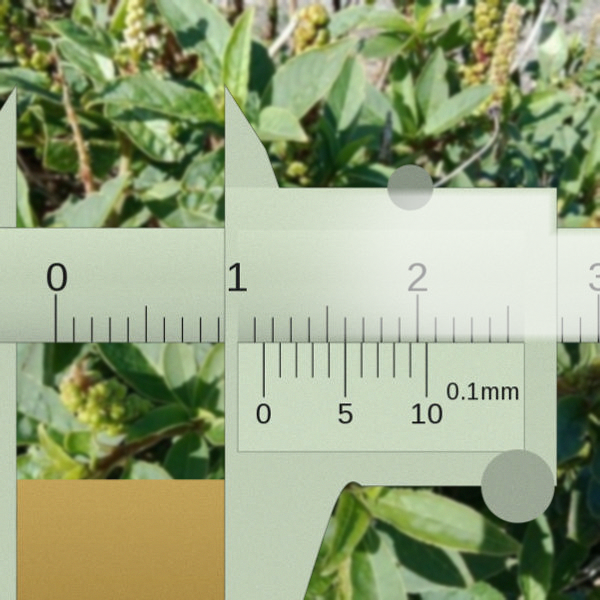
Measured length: 11.5 mm
